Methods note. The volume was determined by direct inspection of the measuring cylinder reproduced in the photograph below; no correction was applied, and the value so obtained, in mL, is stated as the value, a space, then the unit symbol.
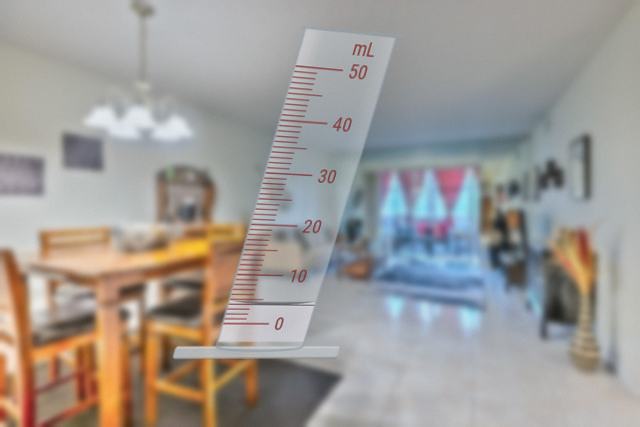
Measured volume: 4 mL
